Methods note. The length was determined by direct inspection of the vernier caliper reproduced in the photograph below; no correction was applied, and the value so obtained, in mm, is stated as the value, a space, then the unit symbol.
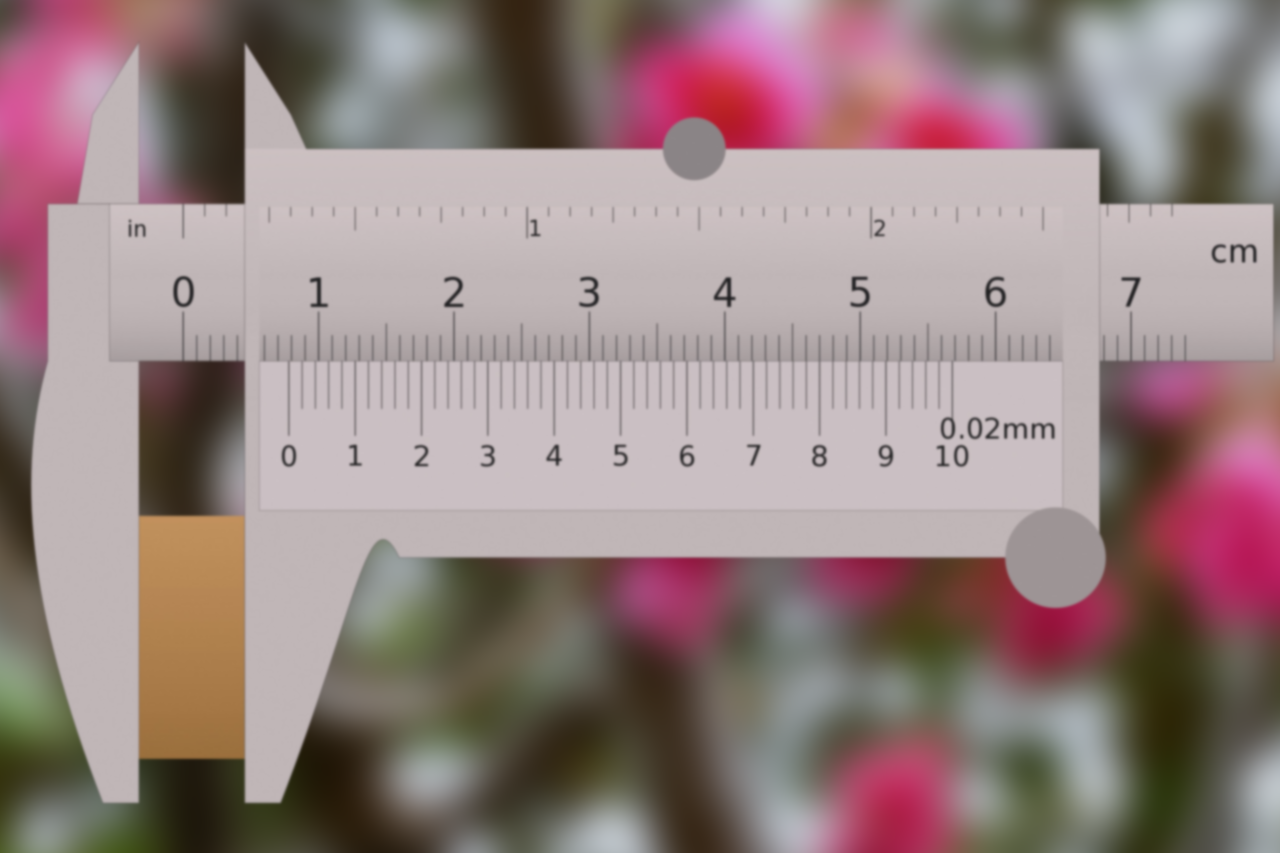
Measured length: 7.8 mm
